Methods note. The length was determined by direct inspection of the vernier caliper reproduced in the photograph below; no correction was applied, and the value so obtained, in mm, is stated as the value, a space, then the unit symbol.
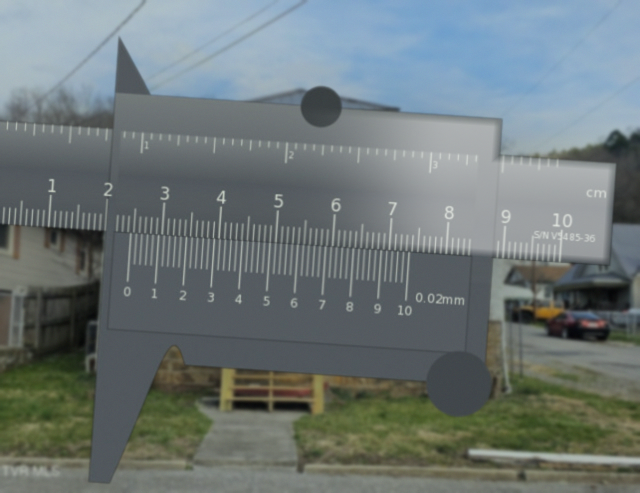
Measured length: 24.5 mm
